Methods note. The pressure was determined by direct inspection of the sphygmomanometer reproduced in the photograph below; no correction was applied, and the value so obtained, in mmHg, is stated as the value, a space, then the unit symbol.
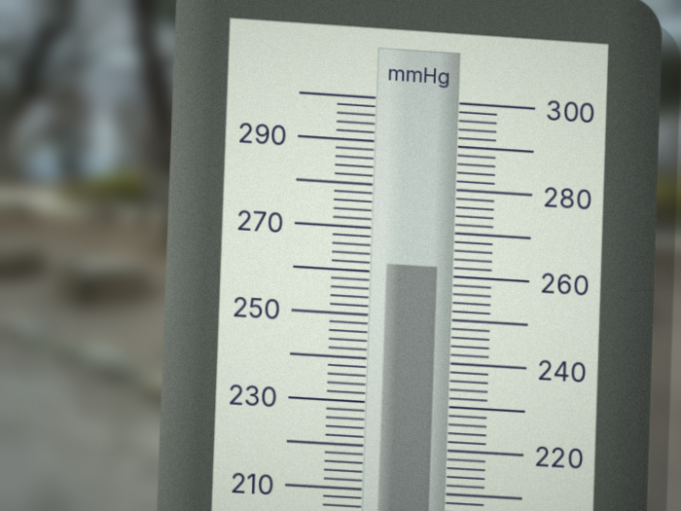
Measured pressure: 262 mmHg
